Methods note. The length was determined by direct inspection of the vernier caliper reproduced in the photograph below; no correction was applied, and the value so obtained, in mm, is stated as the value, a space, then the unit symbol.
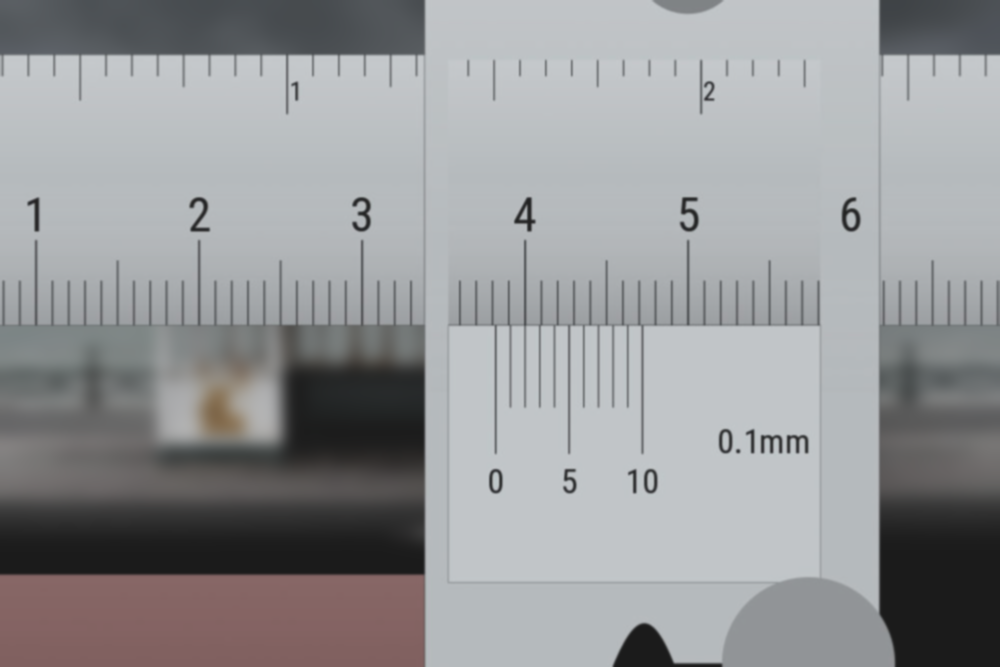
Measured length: 38.2 mm
